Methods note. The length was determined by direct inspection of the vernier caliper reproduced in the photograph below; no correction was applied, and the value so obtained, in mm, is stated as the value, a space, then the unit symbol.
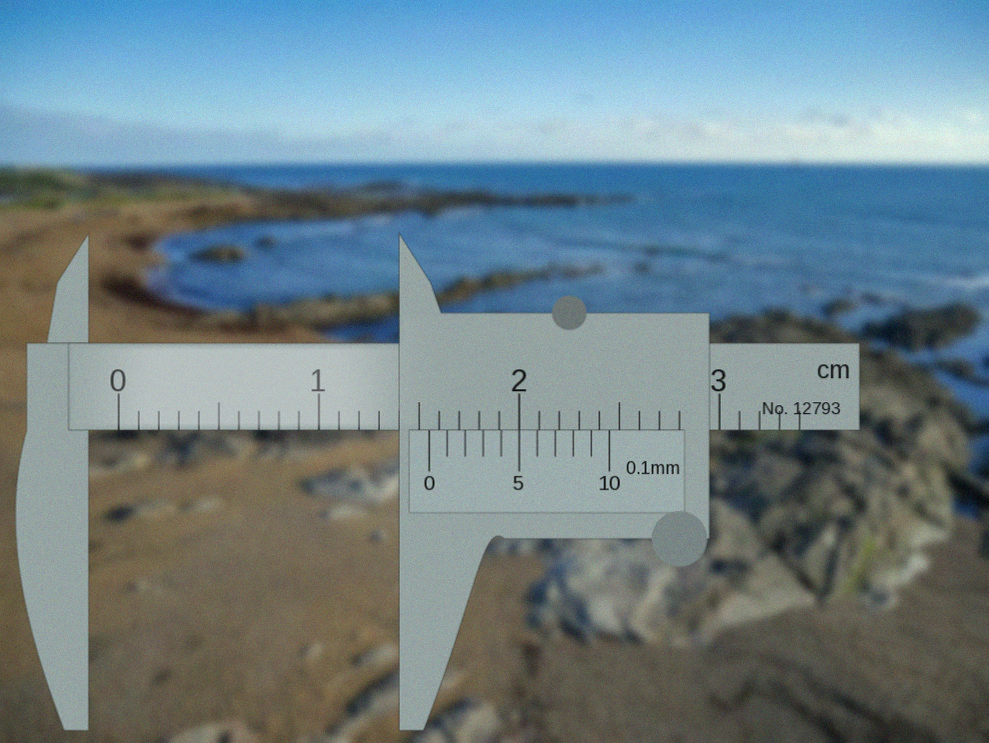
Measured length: 15.5 mm
